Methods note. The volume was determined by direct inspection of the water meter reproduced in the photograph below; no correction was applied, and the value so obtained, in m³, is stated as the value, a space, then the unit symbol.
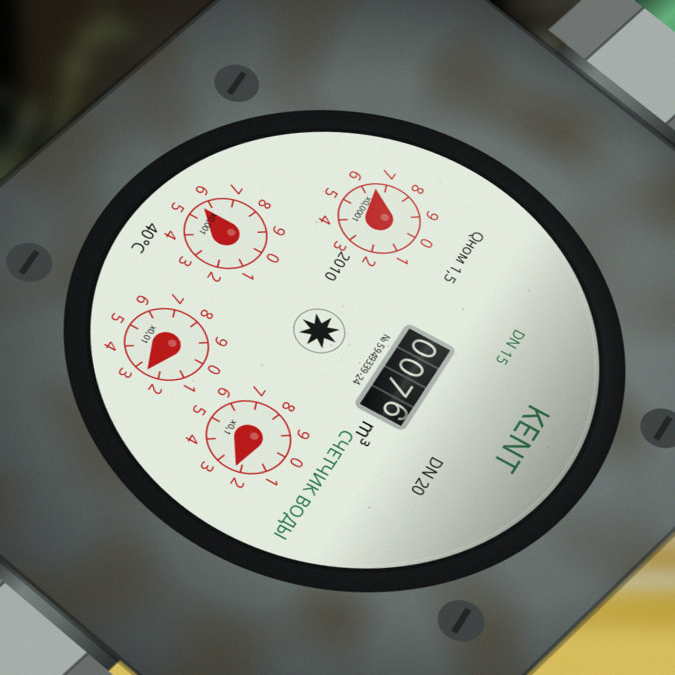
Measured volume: 76.2256 m³
